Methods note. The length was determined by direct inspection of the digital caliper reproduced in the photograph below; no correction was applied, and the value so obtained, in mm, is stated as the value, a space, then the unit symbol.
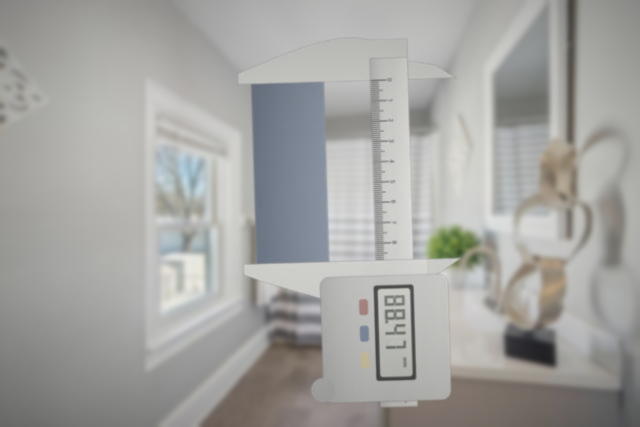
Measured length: 88.47 mm
